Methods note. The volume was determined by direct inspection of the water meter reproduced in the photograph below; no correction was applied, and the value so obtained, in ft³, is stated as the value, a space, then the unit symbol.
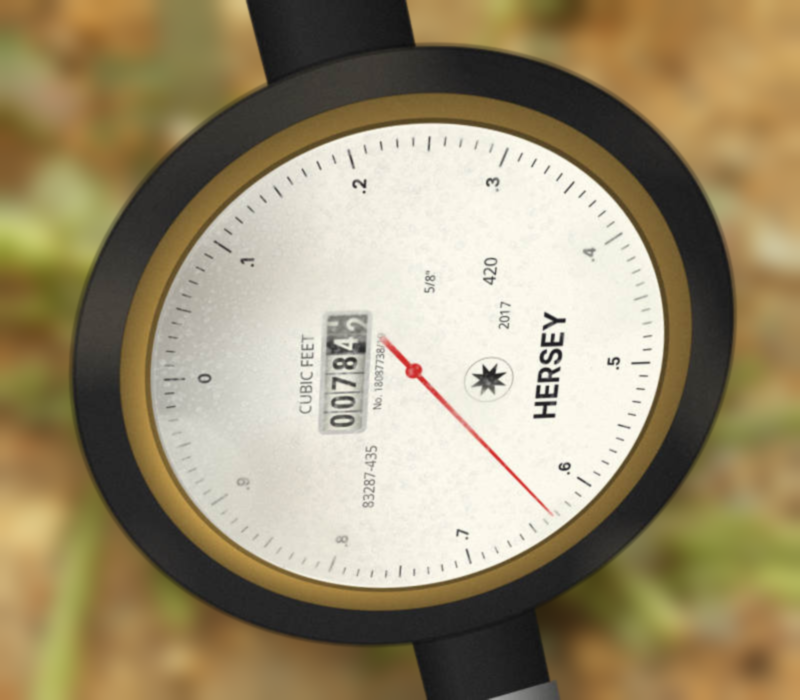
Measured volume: 7841.63 ft³
